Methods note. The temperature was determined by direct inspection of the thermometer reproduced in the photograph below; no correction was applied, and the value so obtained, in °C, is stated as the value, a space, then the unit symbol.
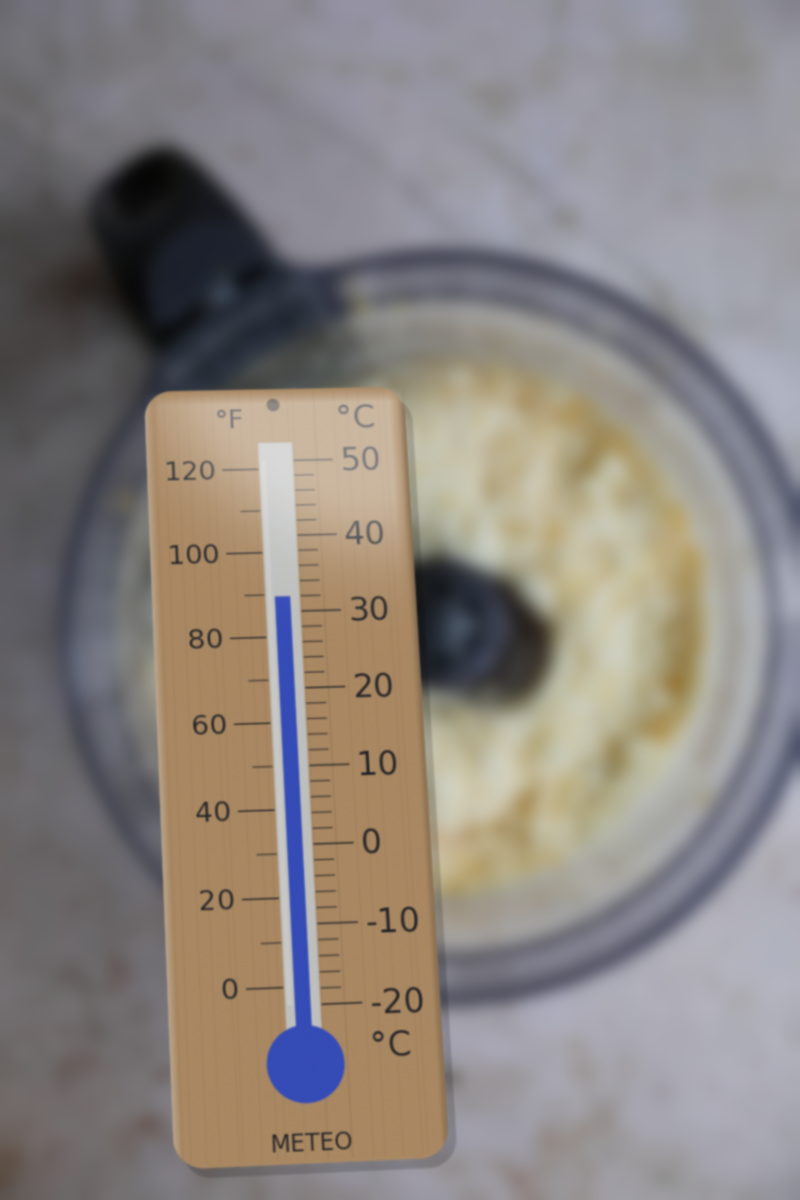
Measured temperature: 32 °C
